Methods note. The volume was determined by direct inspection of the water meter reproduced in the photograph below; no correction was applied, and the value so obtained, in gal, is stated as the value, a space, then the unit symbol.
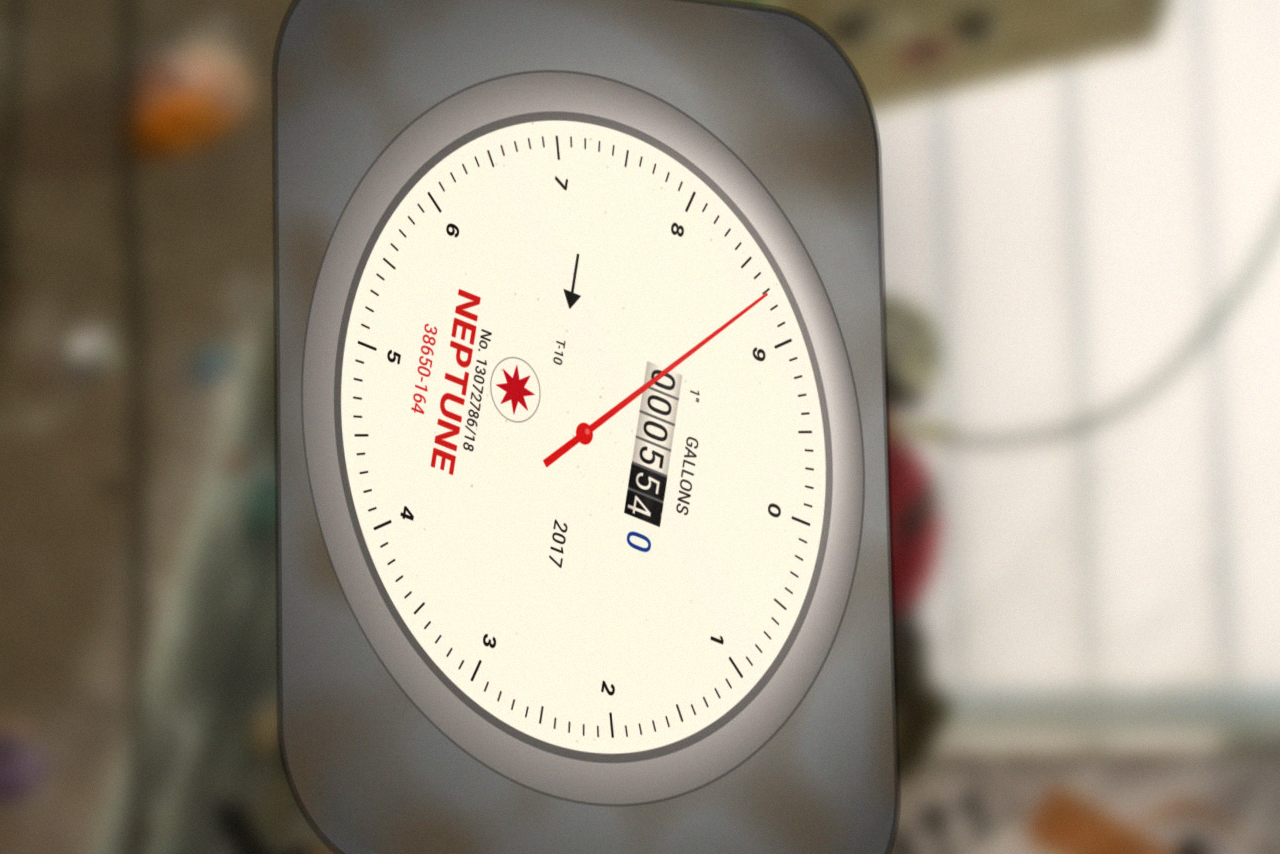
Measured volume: 5538.7 gal
